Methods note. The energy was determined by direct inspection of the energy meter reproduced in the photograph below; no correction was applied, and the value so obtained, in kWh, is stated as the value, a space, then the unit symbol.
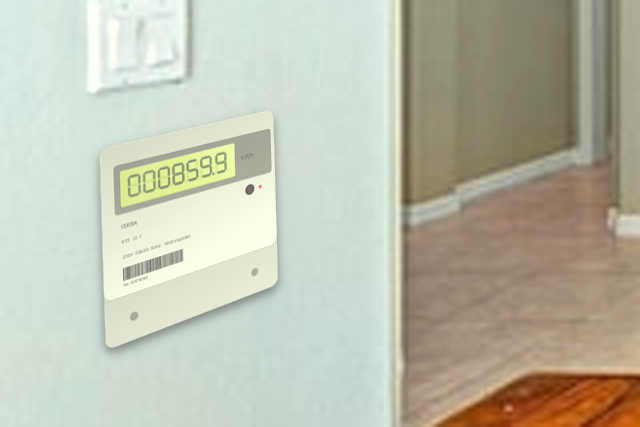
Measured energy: 859.9 kWh
